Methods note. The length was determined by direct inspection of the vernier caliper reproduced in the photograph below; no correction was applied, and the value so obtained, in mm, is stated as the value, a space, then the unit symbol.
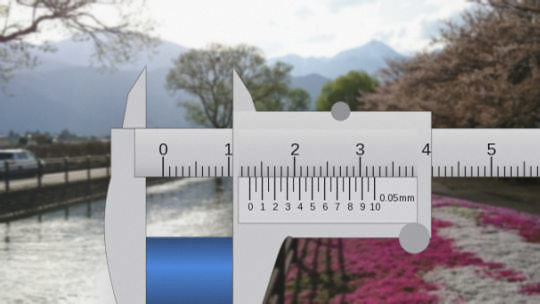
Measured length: 13.2 mm
